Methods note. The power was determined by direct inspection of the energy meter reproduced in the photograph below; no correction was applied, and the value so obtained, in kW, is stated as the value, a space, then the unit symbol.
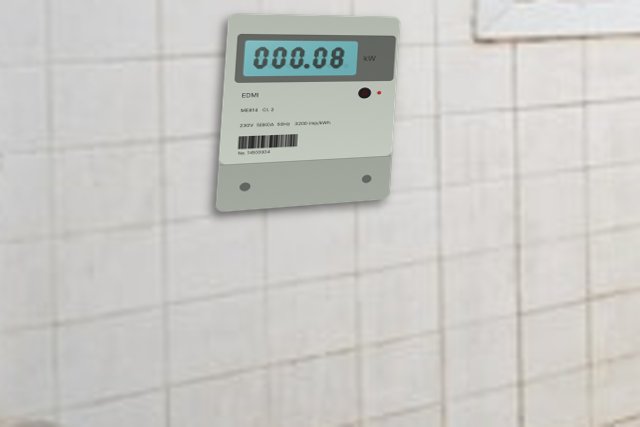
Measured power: 0.08 kW
